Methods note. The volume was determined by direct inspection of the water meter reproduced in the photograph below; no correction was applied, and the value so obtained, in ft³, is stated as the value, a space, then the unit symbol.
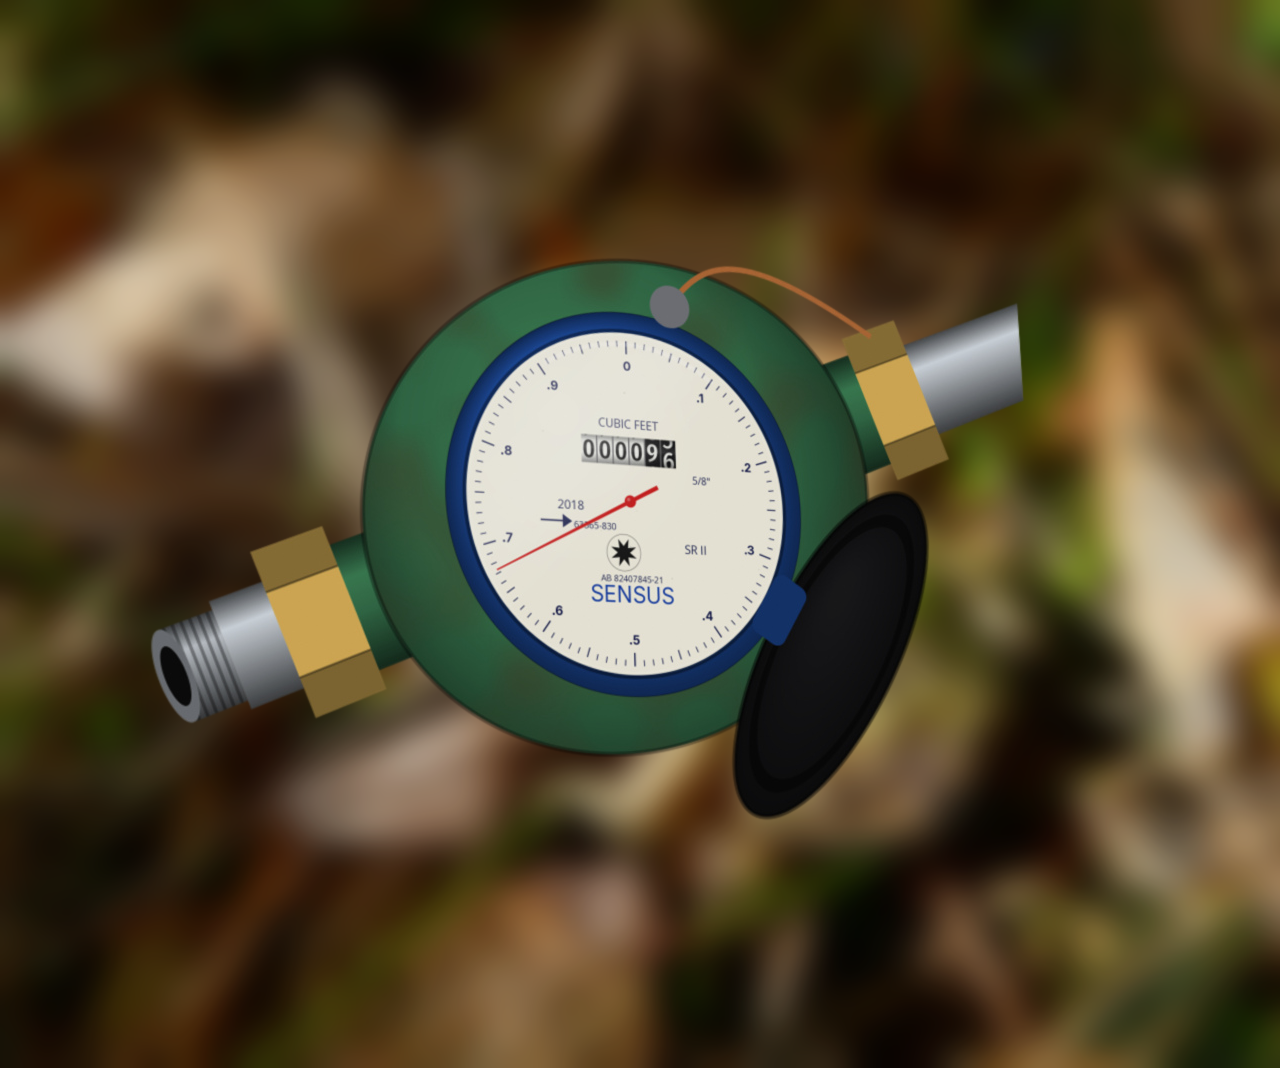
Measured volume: 95.67 ft³
